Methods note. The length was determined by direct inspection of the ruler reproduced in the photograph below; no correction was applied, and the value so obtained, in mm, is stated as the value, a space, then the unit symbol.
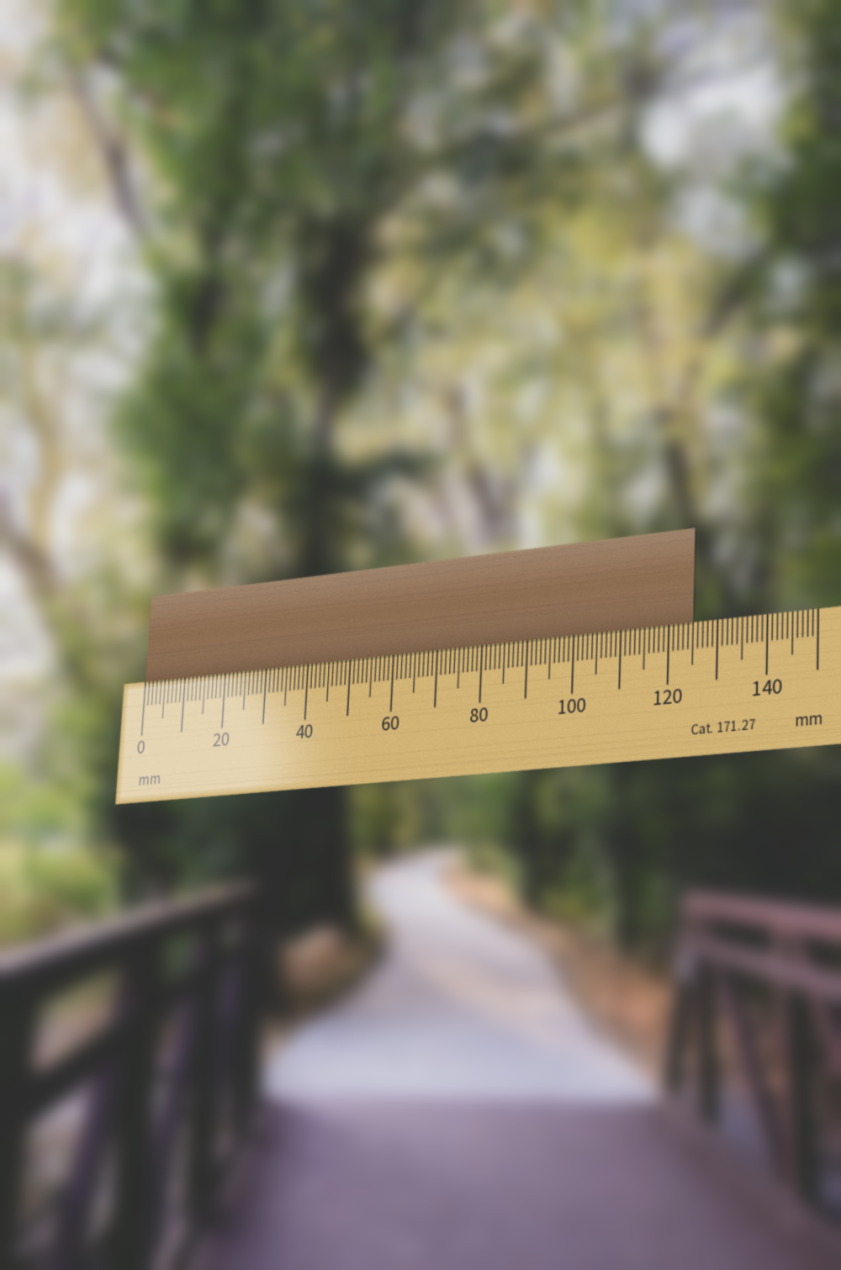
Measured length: 125 mm
